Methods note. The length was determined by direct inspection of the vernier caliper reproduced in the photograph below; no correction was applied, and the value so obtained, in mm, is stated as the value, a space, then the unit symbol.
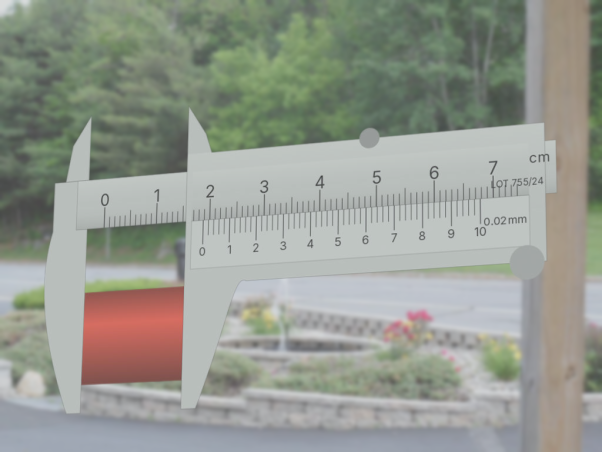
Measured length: 18.8 mm
